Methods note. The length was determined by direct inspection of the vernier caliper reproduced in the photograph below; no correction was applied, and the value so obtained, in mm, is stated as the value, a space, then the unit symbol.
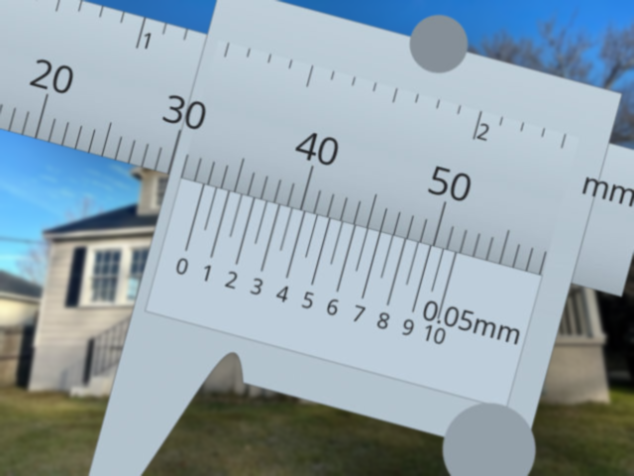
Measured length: 32.7 mm
